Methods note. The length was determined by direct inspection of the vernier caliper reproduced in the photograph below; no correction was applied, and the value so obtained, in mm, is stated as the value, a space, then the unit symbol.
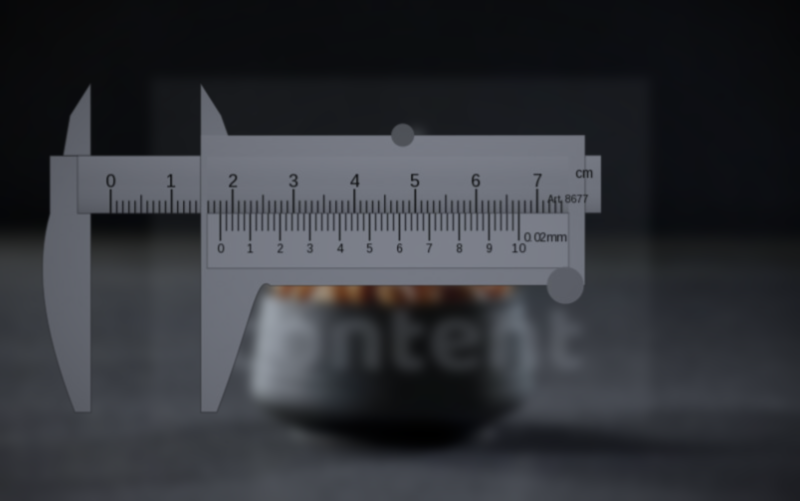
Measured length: 18.0 mm
